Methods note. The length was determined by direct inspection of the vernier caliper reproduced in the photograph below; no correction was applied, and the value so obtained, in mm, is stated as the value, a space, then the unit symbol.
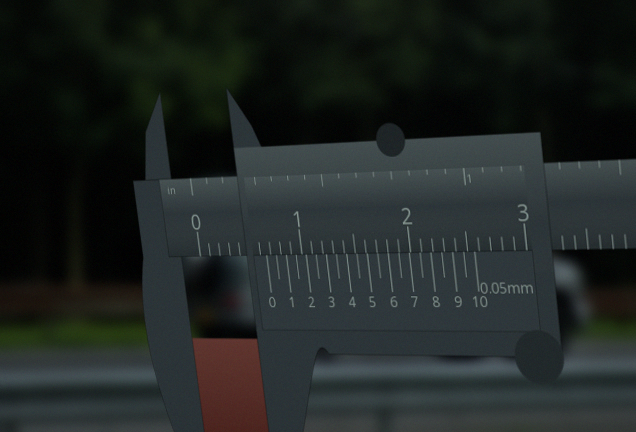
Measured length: 6.6 mm
